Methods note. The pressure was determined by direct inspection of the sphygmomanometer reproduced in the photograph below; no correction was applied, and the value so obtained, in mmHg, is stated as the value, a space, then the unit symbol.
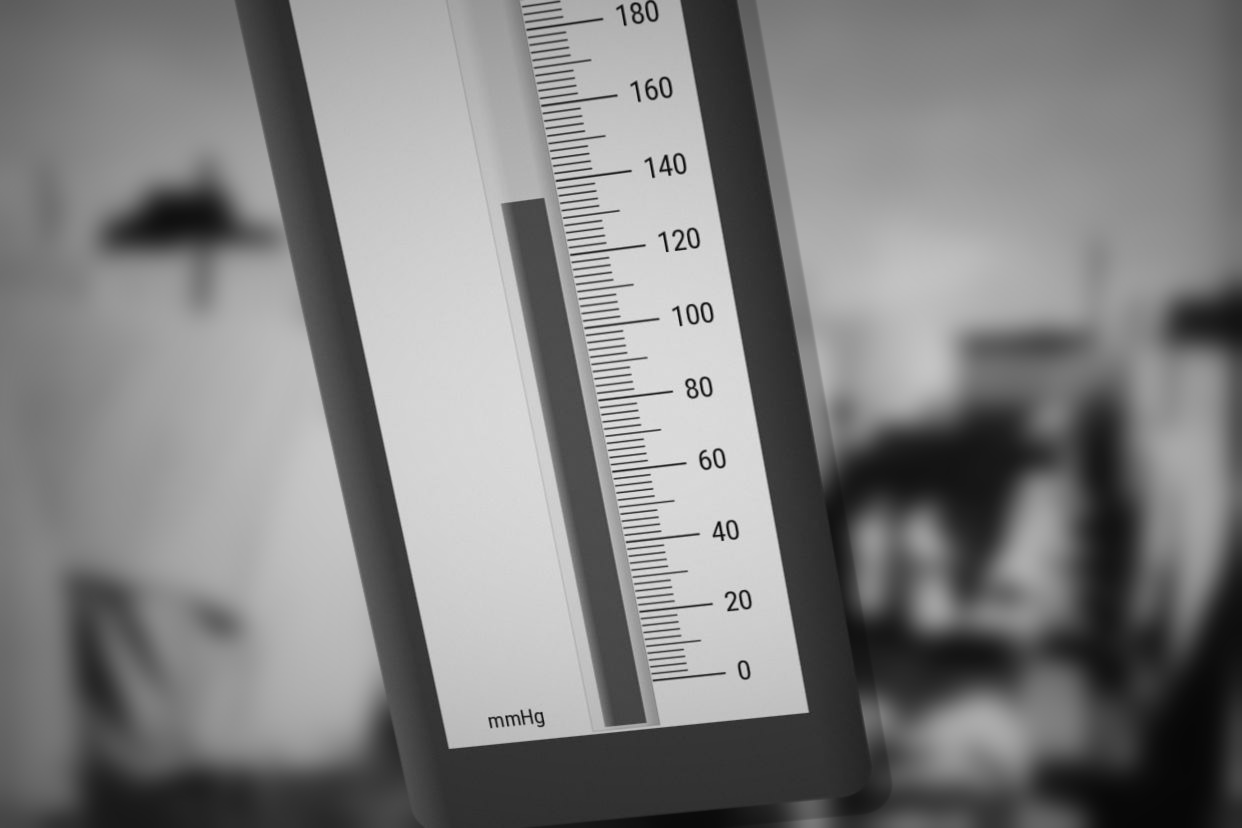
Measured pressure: 136 mmHg
